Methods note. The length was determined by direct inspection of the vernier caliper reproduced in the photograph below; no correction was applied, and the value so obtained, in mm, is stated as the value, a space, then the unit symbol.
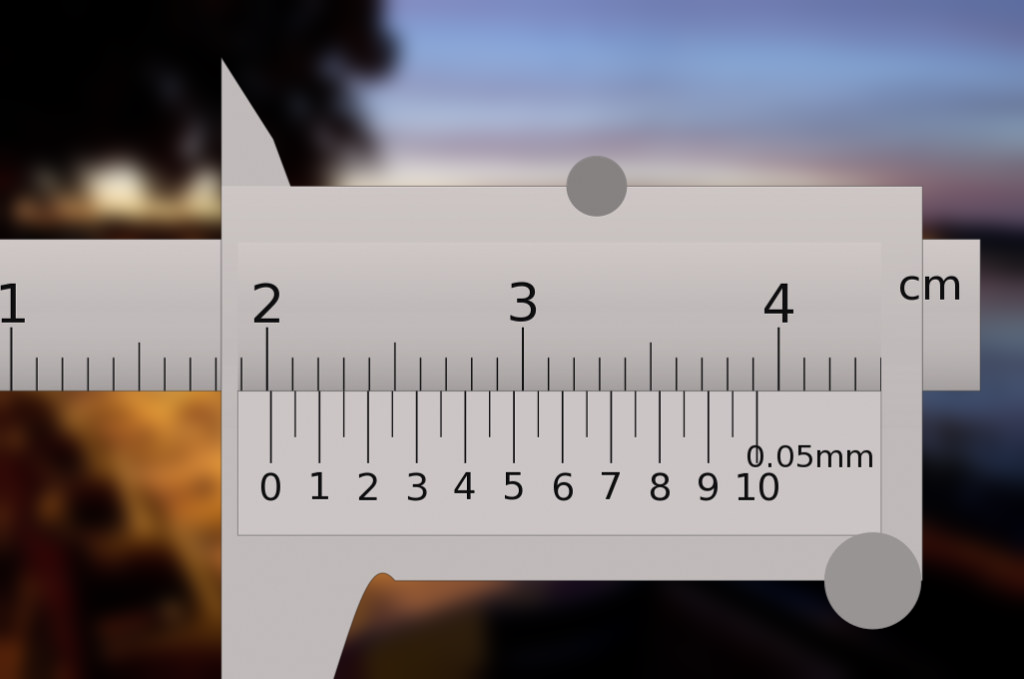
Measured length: 20.15 mm
